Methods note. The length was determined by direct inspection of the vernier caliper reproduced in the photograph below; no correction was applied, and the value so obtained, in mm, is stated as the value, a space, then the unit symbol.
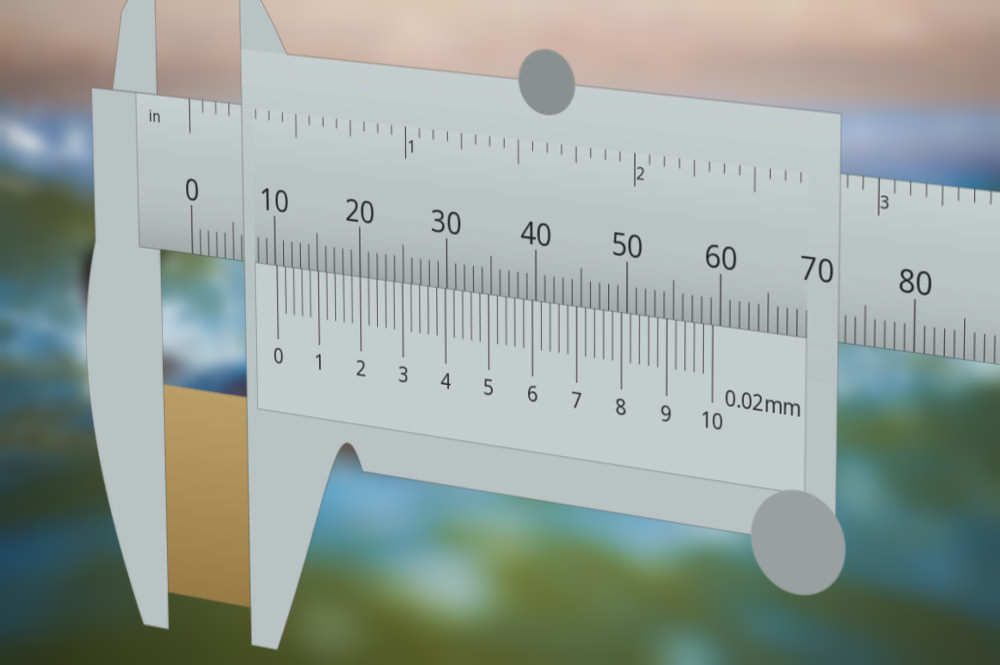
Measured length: 10.2 mm
